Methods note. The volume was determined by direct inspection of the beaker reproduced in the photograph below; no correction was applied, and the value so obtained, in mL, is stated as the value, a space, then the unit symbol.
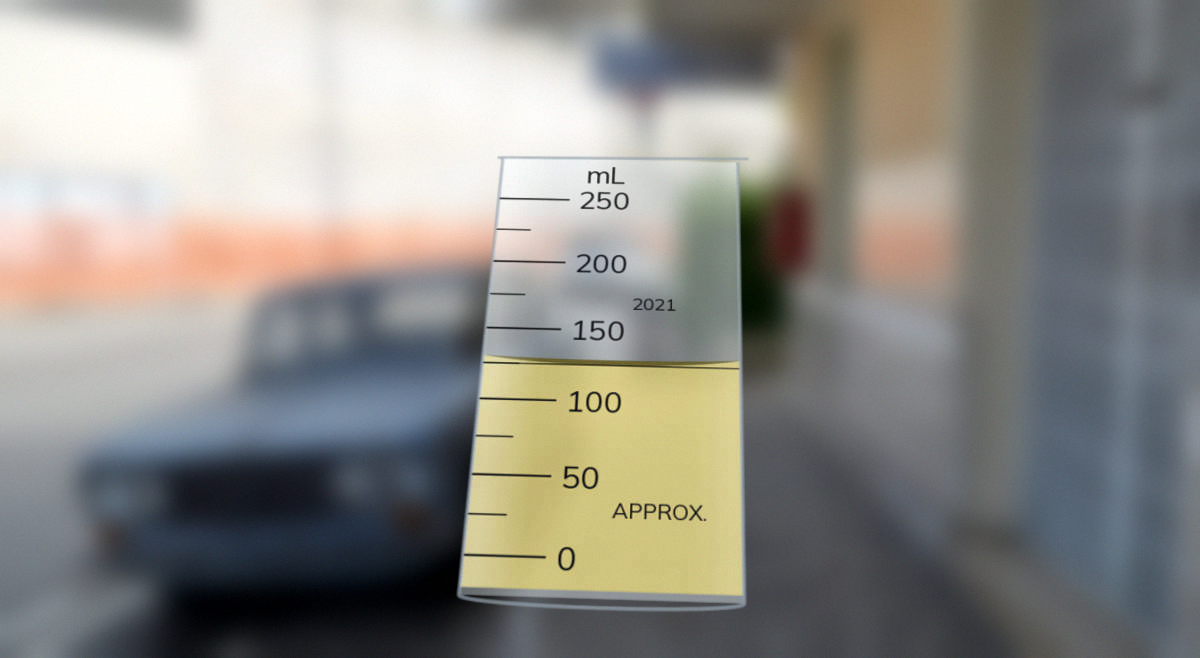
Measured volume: 125 mL
